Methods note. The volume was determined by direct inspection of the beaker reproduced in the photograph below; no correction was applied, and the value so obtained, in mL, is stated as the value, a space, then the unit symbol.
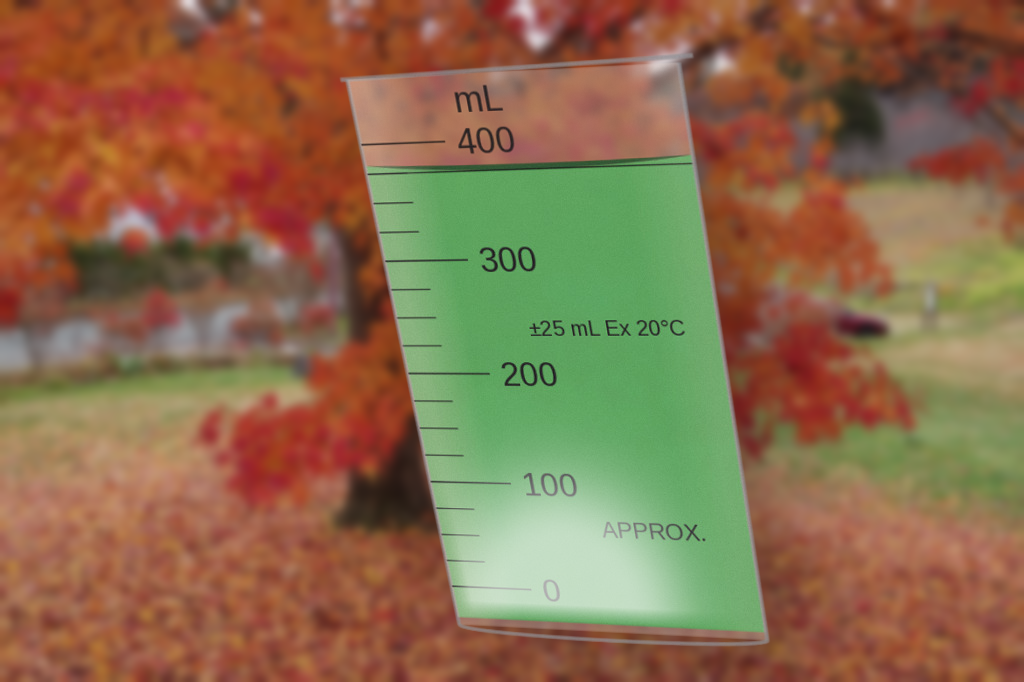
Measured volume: 375 mL
